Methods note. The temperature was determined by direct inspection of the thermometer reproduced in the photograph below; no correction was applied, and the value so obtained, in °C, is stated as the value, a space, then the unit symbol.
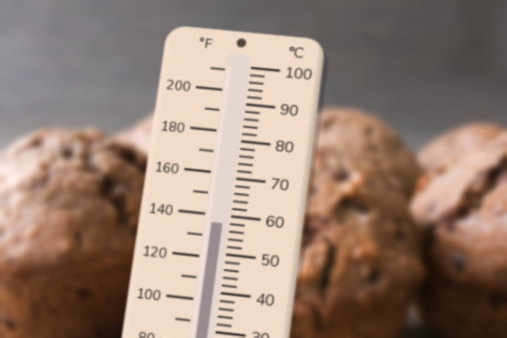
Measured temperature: 58 °C
